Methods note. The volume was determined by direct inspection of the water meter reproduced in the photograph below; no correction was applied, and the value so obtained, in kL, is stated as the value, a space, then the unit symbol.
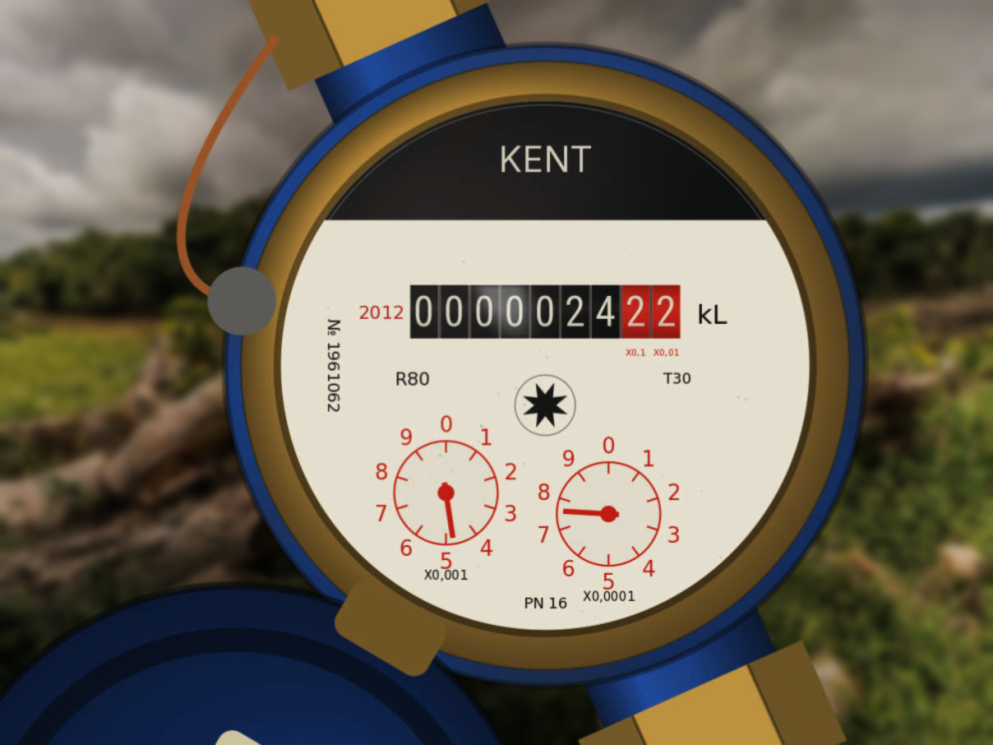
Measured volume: 24.2247 kL
